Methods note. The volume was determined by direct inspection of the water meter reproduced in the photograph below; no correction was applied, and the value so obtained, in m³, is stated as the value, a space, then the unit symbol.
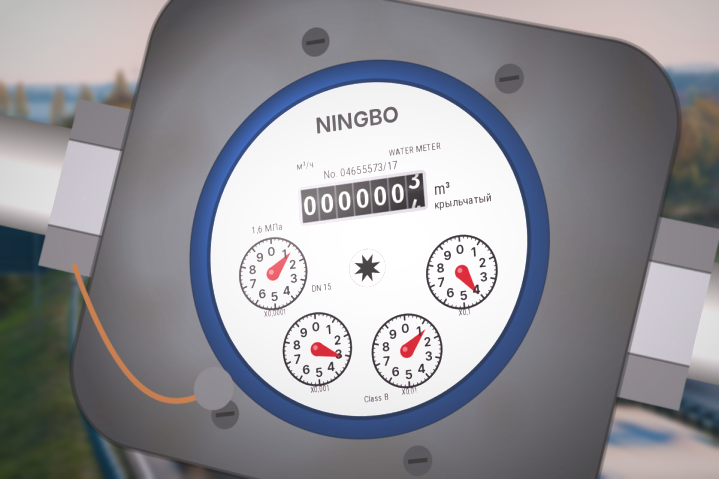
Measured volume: 3.4131 m³
